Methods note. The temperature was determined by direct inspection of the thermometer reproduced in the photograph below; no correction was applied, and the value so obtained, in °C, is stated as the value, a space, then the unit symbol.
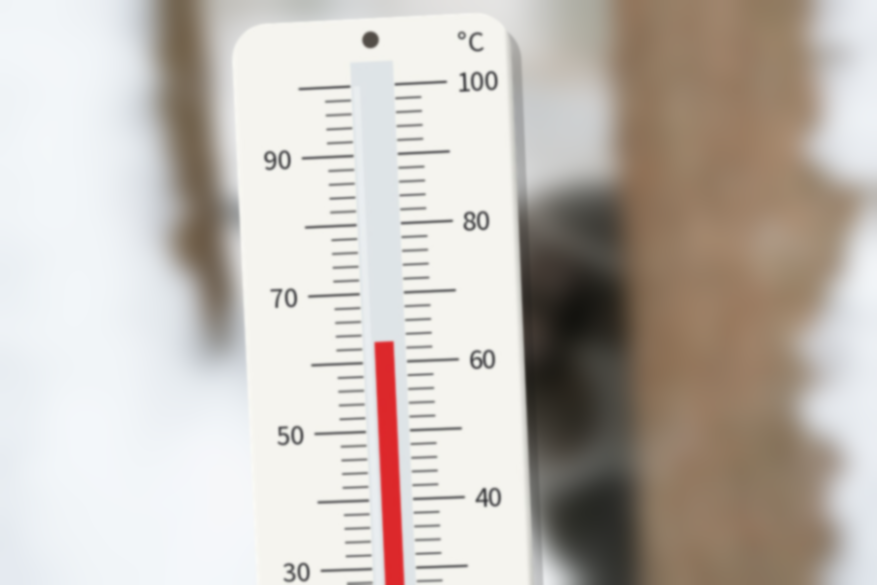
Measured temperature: 63 °C
